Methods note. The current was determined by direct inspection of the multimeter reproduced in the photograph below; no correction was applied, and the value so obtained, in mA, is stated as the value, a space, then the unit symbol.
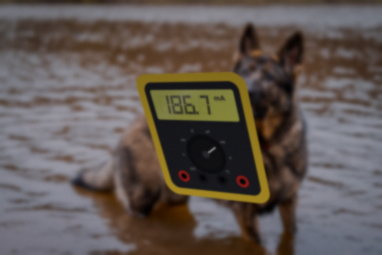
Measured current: 186.7 mA
